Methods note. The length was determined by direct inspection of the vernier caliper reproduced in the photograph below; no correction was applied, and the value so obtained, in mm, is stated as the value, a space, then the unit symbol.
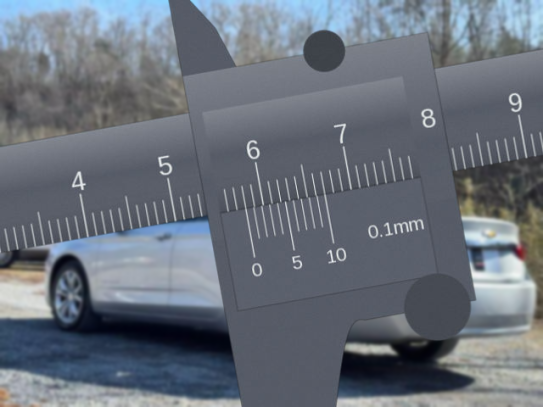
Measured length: 58.0 mm
